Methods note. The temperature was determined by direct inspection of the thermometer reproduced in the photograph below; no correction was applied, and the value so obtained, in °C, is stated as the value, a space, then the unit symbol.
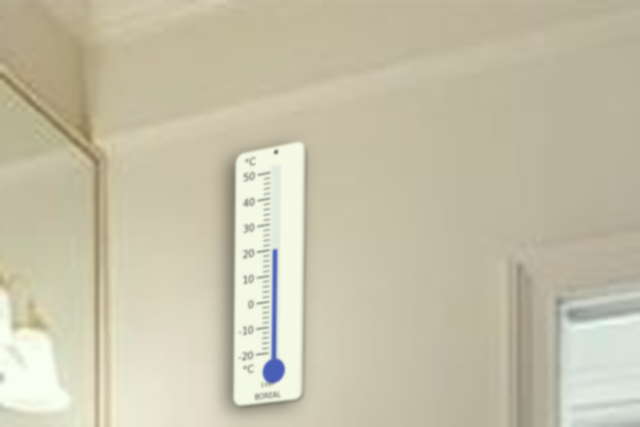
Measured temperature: 20 °C
